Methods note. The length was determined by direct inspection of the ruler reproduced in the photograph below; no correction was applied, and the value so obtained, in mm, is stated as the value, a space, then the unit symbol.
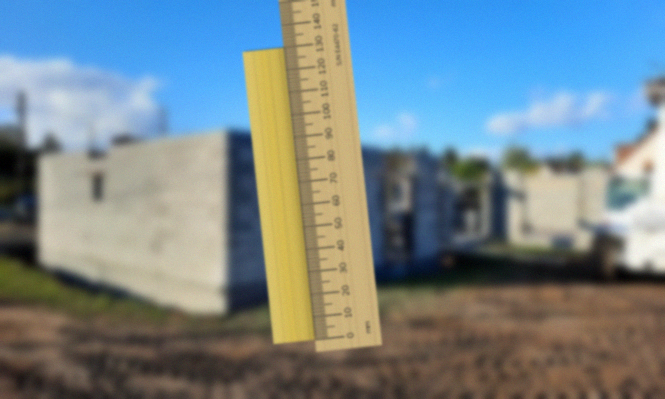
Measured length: 130 mm
